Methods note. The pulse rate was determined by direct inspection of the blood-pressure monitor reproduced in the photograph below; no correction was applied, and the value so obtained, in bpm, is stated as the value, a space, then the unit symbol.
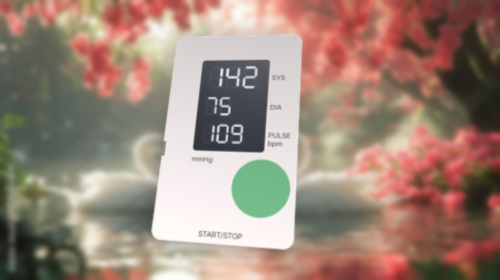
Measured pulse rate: 109 bpm
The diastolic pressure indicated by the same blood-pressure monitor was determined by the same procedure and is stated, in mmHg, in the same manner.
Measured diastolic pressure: 75 mmHg
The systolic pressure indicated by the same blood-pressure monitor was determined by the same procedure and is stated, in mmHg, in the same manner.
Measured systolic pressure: 142 mmHg
